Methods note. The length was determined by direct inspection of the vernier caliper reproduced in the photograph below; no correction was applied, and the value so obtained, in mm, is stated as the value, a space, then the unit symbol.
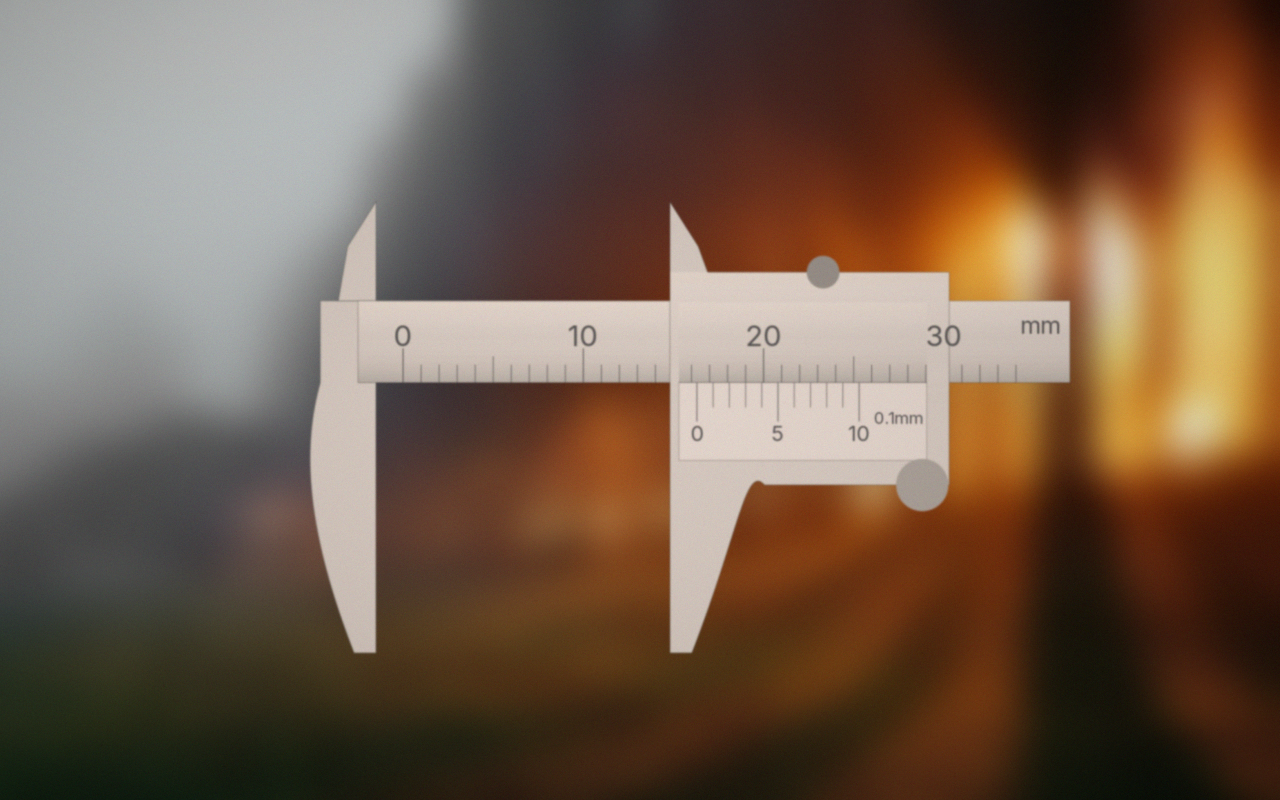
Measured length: 16.3 mm
